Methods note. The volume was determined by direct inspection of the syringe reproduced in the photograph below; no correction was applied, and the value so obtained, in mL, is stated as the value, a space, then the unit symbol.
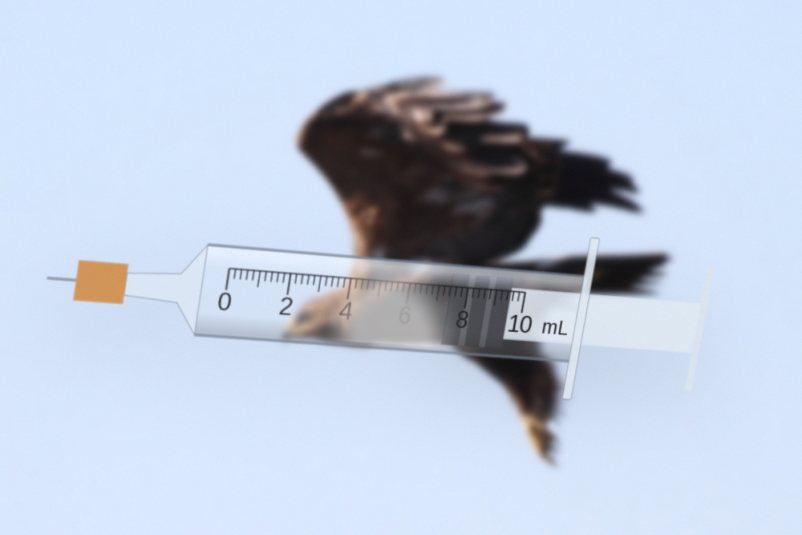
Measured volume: 7.4 mL
